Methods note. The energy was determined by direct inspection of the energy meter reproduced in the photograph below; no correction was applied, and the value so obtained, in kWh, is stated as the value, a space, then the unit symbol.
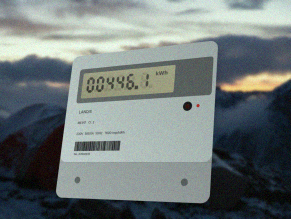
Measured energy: 446.1 kWh
